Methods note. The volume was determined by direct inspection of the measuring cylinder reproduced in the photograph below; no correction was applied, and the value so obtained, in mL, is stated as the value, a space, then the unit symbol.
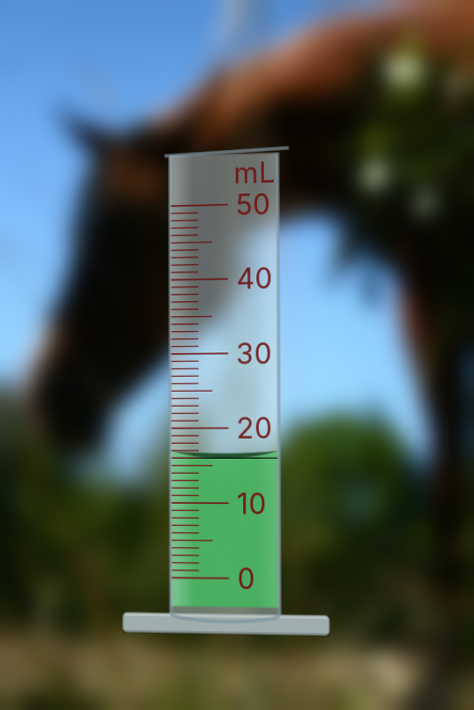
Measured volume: 16 mL
